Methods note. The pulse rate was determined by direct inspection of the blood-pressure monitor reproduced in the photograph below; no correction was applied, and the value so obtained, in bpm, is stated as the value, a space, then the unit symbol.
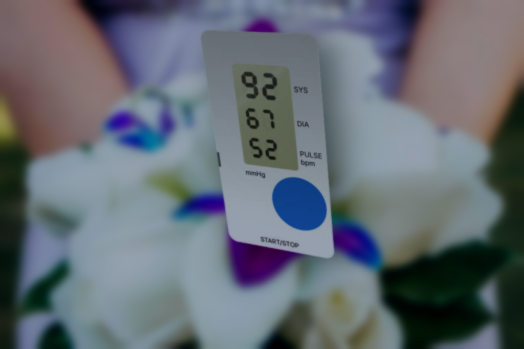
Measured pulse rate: 52 bpm
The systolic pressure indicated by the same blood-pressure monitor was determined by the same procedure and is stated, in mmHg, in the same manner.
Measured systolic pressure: 92 mmHg
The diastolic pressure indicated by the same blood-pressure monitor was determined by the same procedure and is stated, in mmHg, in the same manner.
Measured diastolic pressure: 67 mmHg
